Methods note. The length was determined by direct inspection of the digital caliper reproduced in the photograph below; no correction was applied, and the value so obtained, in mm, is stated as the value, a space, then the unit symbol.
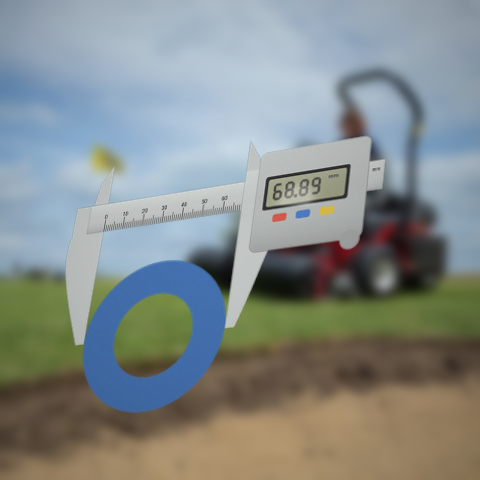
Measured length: 68.89 mm
